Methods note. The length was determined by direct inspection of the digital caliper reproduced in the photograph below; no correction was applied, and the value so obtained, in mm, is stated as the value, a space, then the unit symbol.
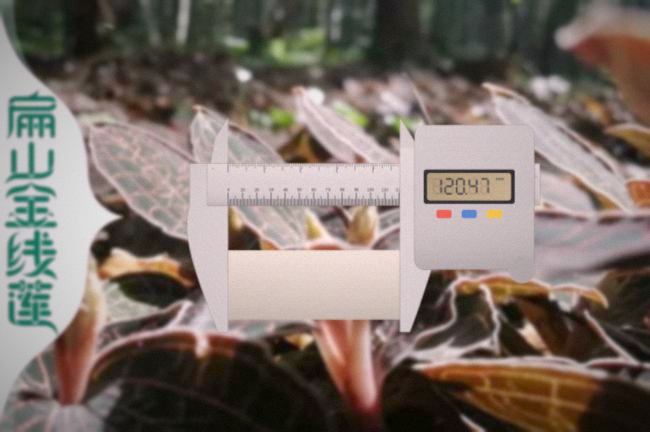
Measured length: 120.47 mm
